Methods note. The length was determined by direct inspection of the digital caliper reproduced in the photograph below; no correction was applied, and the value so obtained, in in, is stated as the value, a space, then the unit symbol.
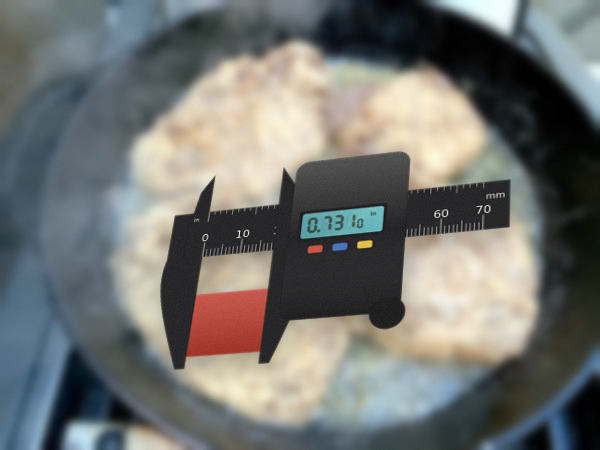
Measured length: 0.7310 in
